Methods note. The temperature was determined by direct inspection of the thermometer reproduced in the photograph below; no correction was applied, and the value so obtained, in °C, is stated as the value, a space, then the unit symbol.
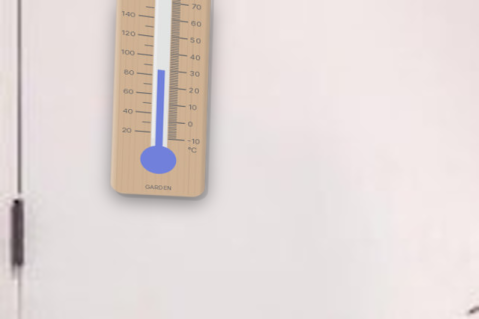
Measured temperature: 30 °C
